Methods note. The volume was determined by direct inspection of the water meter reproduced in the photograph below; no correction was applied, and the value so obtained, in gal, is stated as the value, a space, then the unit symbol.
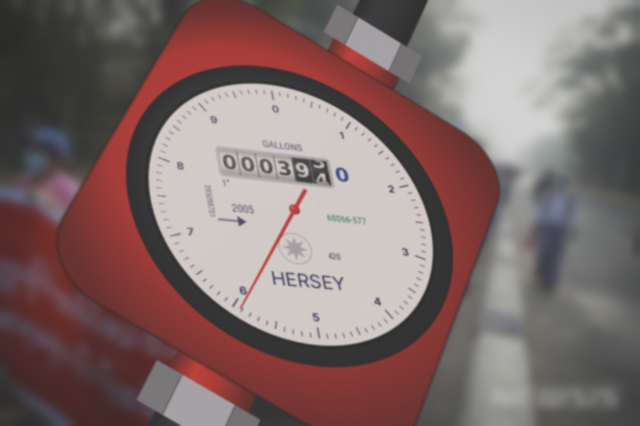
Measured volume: 3935.9 gal
